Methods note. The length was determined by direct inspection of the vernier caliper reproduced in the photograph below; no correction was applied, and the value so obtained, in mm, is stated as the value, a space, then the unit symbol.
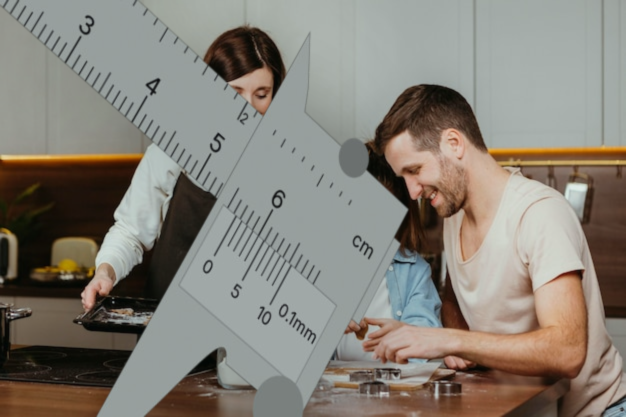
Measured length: 56.4 mm
